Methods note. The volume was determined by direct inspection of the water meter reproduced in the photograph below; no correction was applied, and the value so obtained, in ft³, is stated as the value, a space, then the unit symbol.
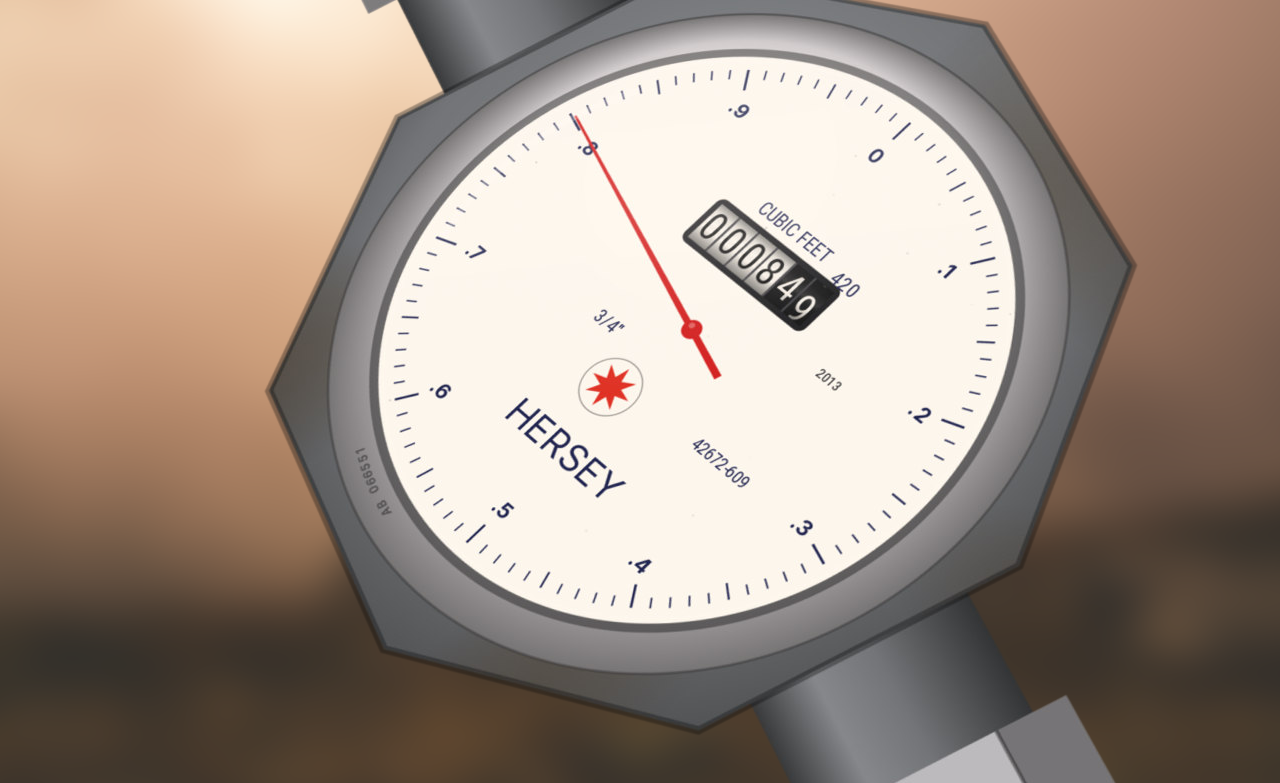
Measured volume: 848.80 ft³
